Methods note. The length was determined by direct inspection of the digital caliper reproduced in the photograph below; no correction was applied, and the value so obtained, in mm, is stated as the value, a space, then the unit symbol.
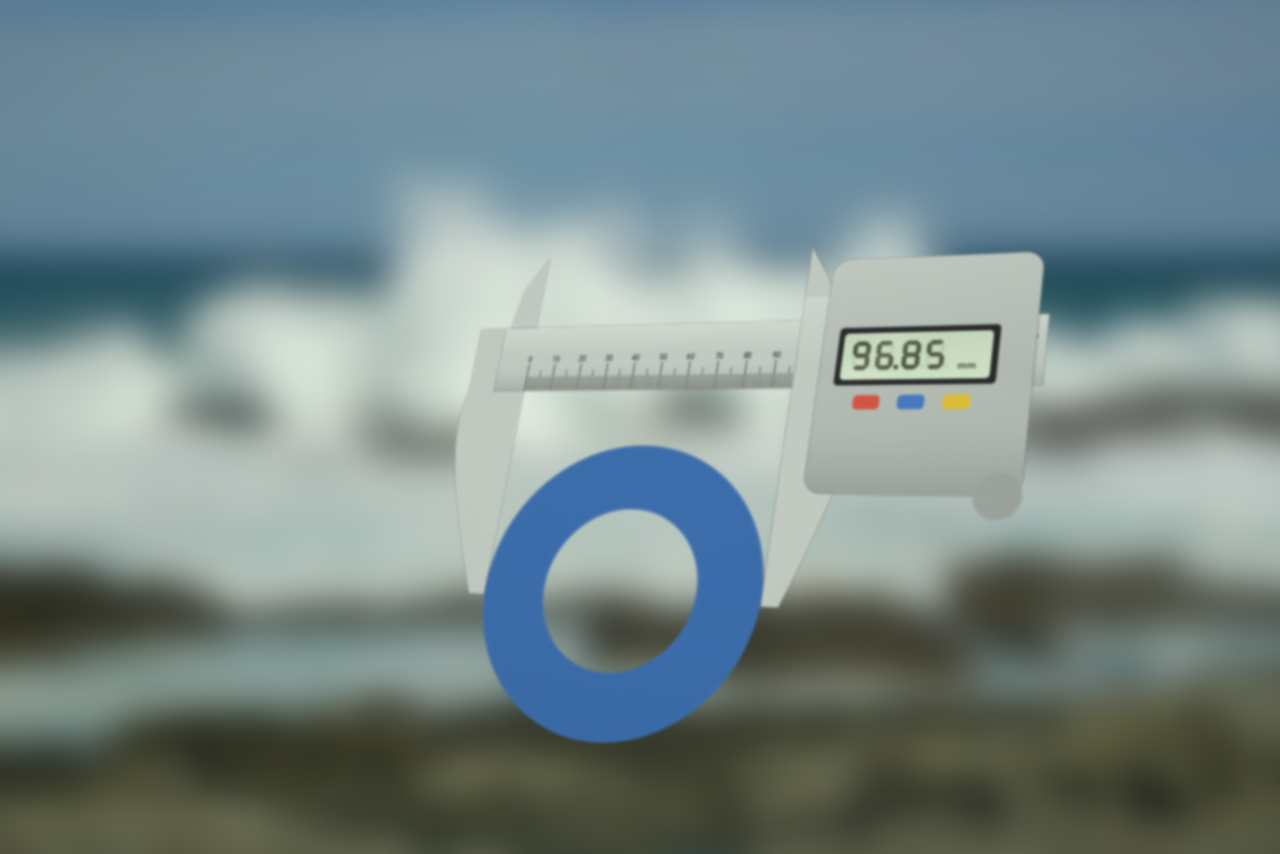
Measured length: 96.85 mm
